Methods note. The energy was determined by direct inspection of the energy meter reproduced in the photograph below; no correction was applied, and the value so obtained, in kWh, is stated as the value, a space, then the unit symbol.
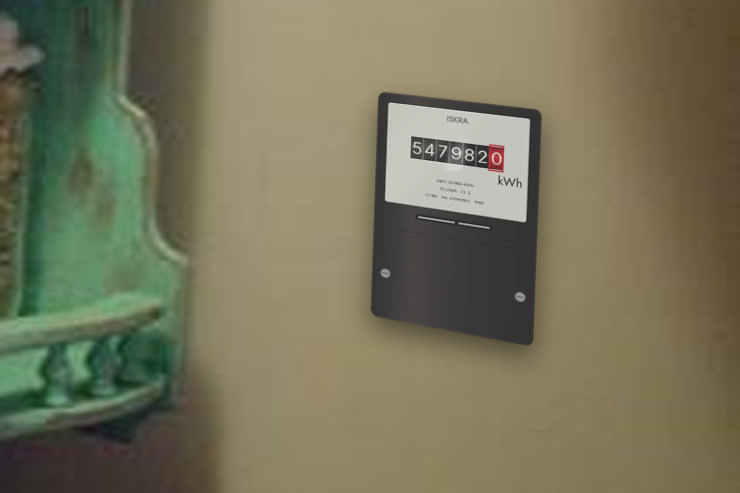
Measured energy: 547982.0 kWh
